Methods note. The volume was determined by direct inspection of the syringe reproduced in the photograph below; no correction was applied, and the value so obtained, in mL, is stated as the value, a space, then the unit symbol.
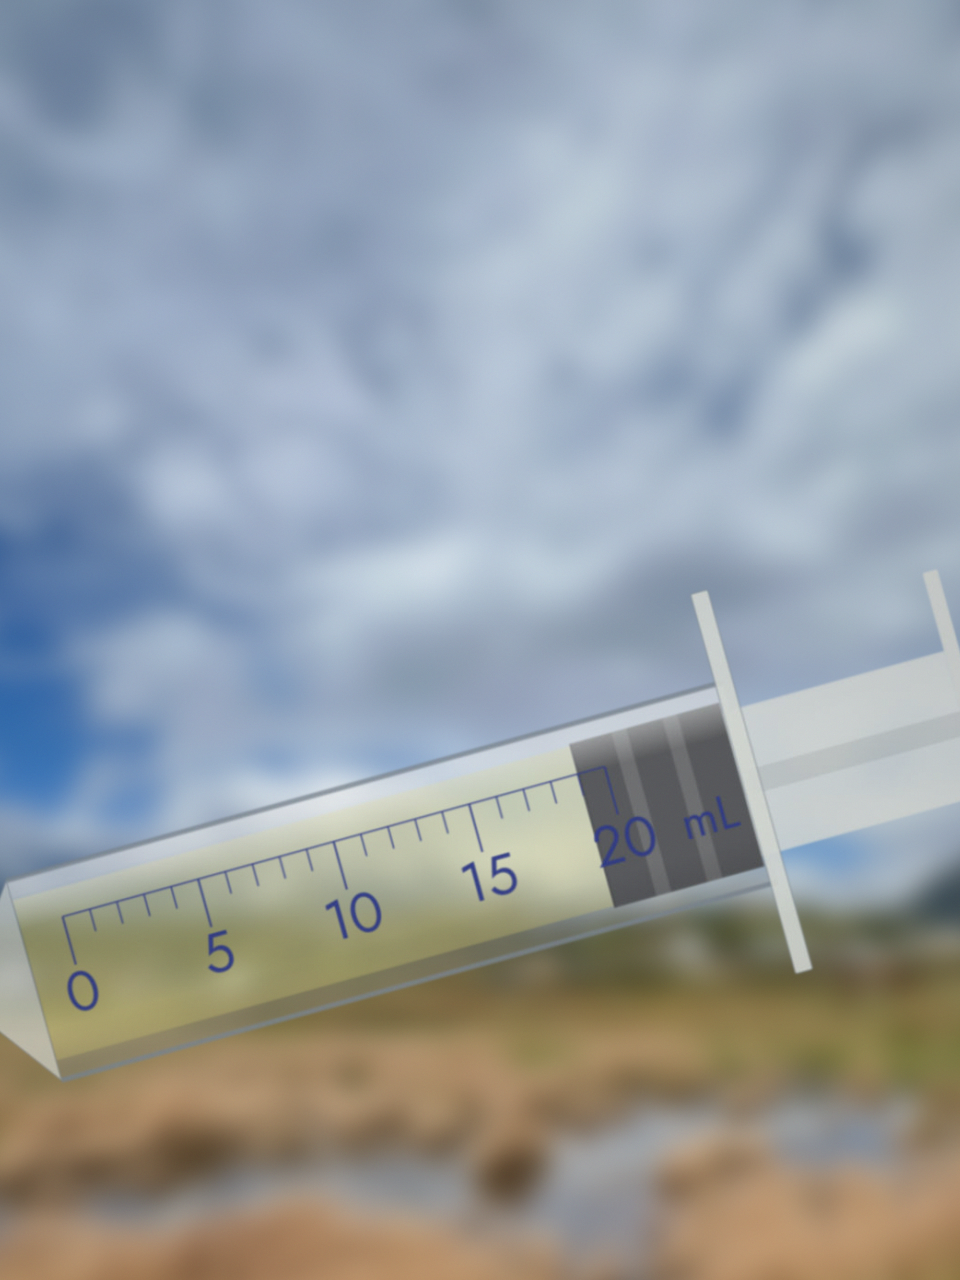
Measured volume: 19 mL
